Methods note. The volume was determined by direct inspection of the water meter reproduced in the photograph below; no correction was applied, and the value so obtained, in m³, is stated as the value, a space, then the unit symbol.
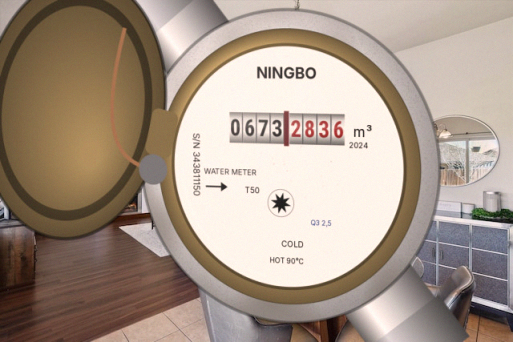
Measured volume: 673.2836 m³
